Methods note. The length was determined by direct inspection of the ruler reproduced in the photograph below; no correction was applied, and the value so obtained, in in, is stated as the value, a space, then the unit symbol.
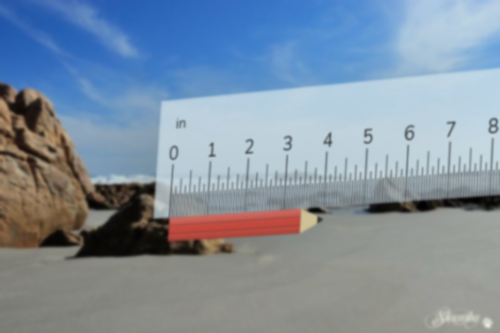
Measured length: 4 in
